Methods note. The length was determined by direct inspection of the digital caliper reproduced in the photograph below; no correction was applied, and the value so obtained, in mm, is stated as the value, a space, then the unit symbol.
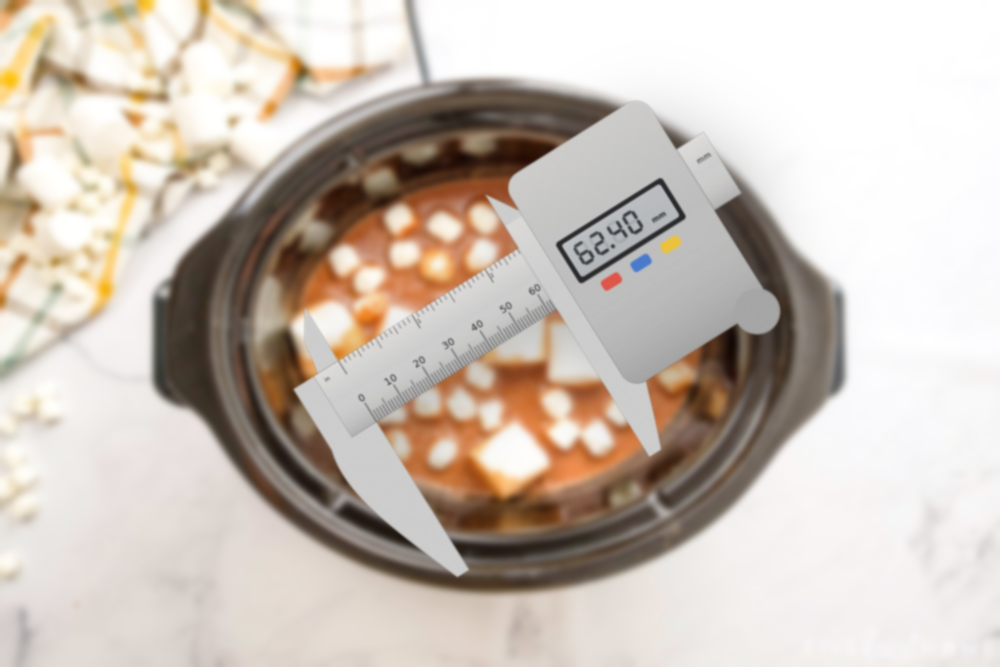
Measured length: 62.40 mm
